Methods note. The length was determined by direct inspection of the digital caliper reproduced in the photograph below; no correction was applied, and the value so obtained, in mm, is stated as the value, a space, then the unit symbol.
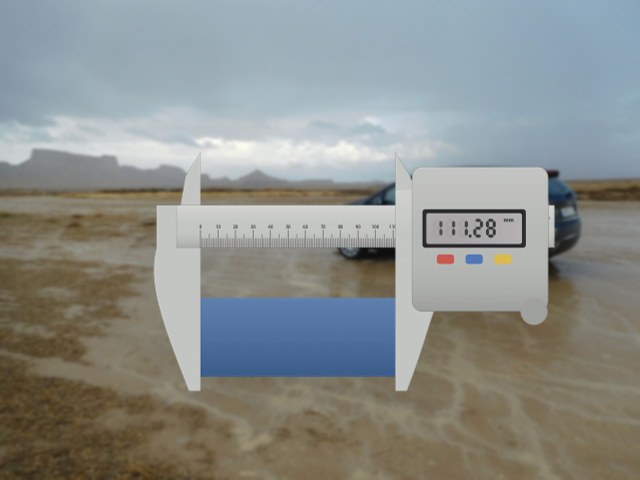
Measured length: 111.28 mm
